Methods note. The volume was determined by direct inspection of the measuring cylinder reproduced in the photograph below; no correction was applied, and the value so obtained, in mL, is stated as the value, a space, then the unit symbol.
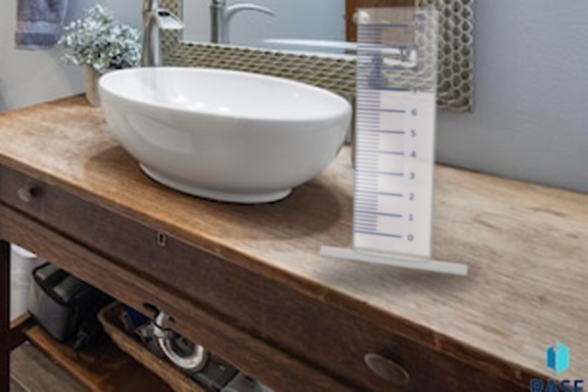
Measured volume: 7 mL
